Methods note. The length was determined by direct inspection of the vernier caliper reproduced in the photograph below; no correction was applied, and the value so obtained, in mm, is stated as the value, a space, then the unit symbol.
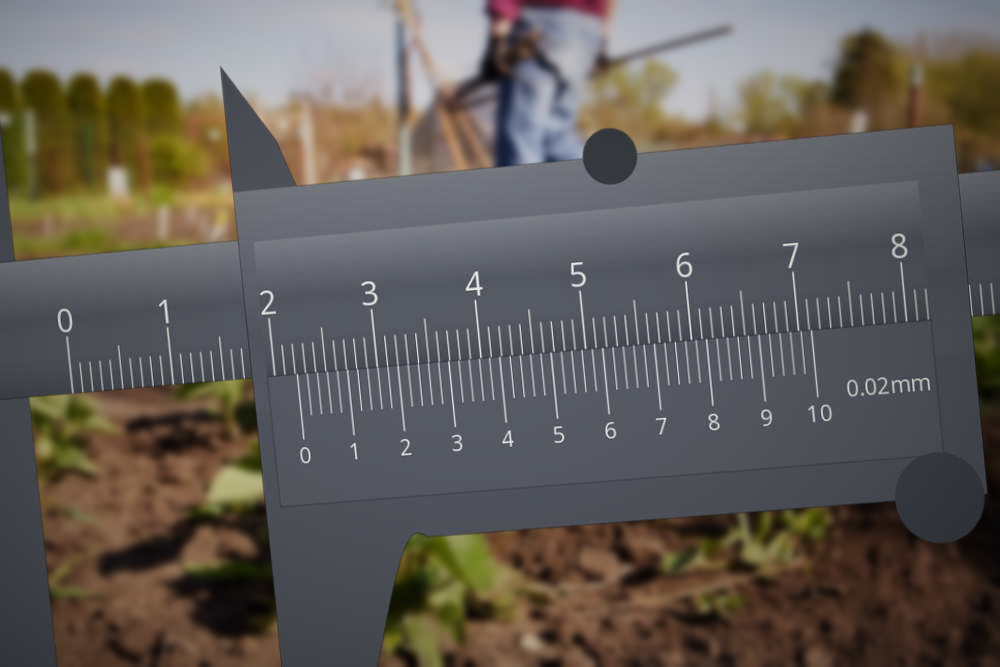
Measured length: 22.2 mm
